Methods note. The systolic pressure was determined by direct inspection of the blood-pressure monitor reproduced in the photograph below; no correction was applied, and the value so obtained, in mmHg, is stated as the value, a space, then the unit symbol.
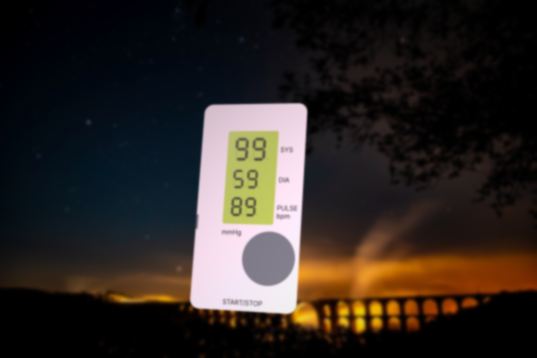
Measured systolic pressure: 99 mmHg
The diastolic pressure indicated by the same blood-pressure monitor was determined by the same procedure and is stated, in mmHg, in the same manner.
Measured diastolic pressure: 59 mmHg
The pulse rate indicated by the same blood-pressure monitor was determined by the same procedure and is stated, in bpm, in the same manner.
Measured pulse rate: 89 bpm
